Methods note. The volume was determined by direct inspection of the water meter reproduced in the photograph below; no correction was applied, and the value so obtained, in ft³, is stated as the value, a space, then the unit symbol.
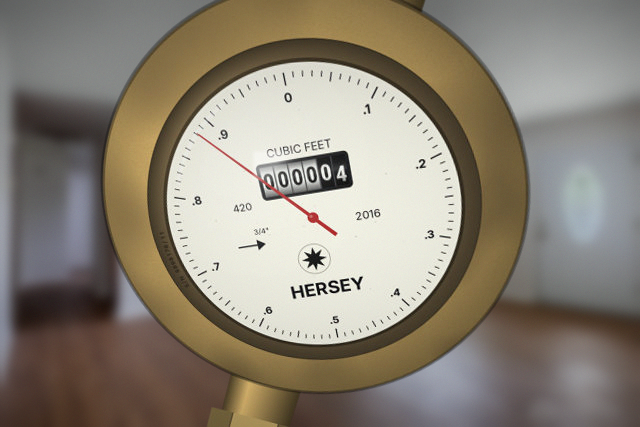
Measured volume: 3.88 ft³
